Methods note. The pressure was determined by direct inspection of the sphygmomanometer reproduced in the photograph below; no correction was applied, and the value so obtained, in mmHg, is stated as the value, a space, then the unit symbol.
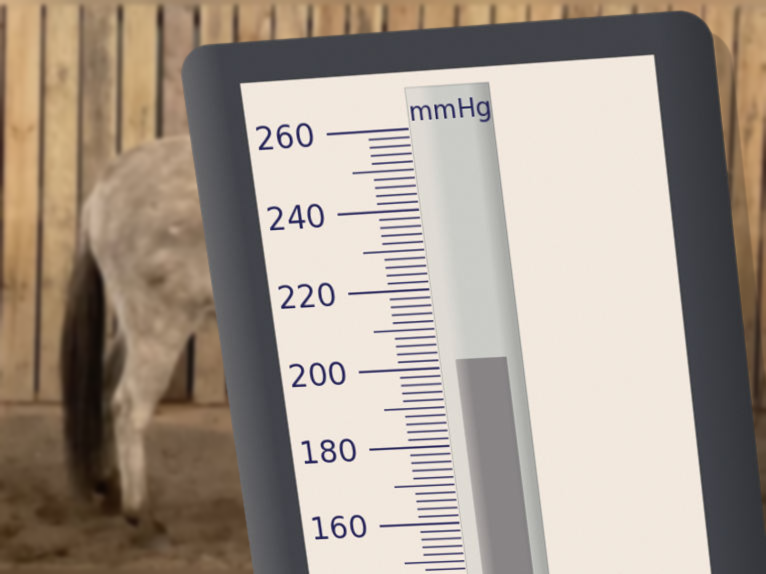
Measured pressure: 202 mmHg
